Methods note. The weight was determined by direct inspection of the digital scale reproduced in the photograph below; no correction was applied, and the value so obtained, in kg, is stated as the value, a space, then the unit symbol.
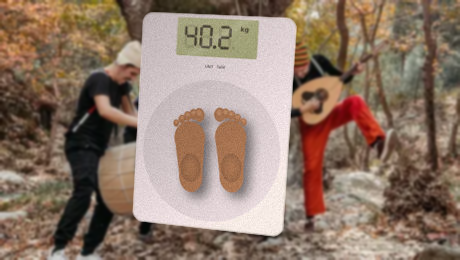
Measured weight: 40.2 kg
